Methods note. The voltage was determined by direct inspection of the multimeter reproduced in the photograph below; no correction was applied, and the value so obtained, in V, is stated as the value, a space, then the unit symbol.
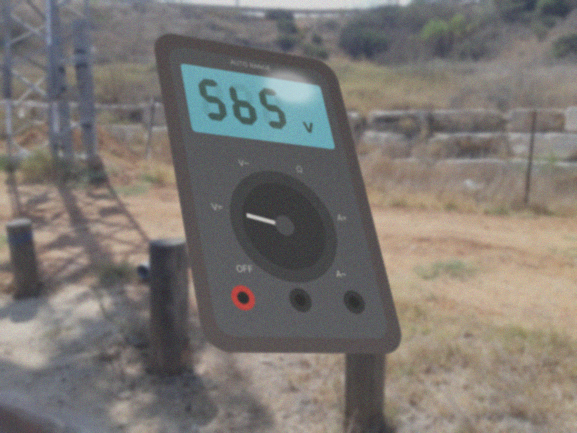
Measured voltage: 565 V
